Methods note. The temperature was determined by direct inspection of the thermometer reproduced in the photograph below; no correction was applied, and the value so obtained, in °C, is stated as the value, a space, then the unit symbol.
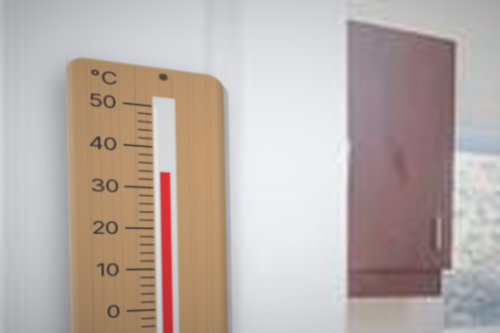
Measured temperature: 34 °C
